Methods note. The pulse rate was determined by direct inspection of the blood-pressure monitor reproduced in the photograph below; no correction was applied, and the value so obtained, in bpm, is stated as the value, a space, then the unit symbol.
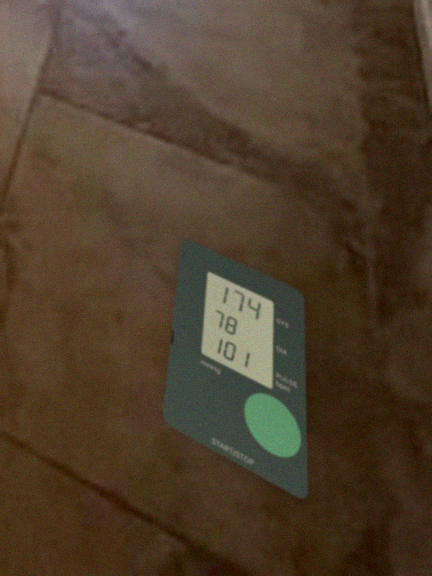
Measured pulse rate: 101 bpm
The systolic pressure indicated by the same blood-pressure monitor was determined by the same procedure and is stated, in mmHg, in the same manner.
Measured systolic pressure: 174 mmHg
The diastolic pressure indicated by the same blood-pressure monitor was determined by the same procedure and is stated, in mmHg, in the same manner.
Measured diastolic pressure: 78 mmHg
